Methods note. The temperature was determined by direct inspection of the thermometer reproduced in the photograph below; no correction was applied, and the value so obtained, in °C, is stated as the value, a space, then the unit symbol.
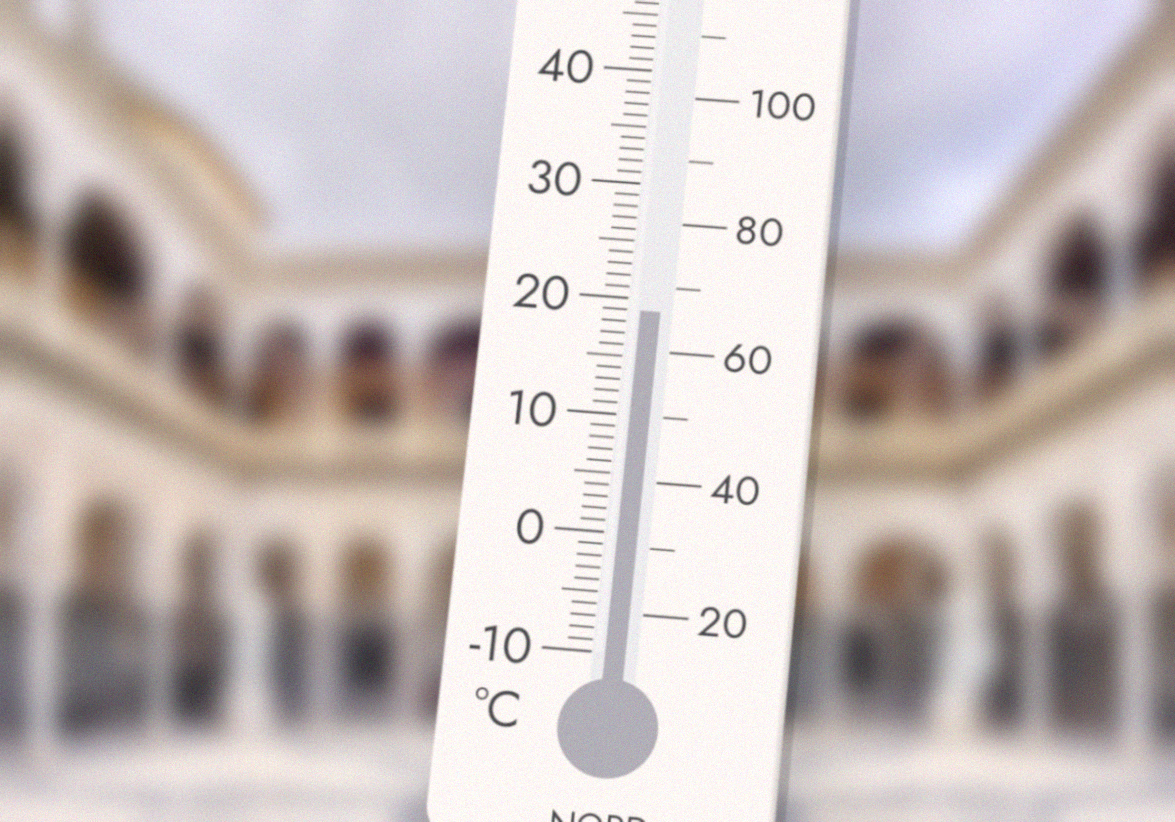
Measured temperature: 19 °C
